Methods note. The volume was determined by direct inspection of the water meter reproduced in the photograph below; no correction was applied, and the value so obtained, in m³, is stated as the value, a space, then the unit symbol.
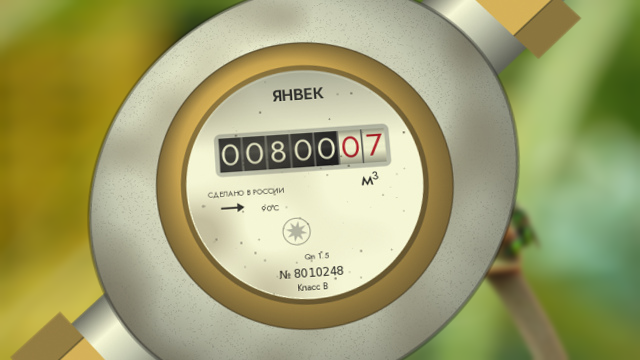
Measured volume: 800.07 m³
